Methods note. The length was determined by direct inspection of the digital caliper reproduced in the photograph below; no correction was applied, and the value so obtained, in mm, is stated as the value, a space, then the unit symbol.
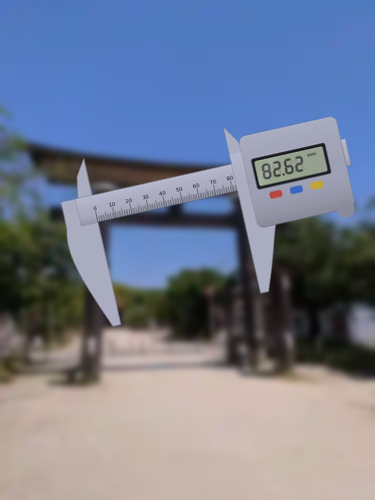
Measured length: 82.62 mm
